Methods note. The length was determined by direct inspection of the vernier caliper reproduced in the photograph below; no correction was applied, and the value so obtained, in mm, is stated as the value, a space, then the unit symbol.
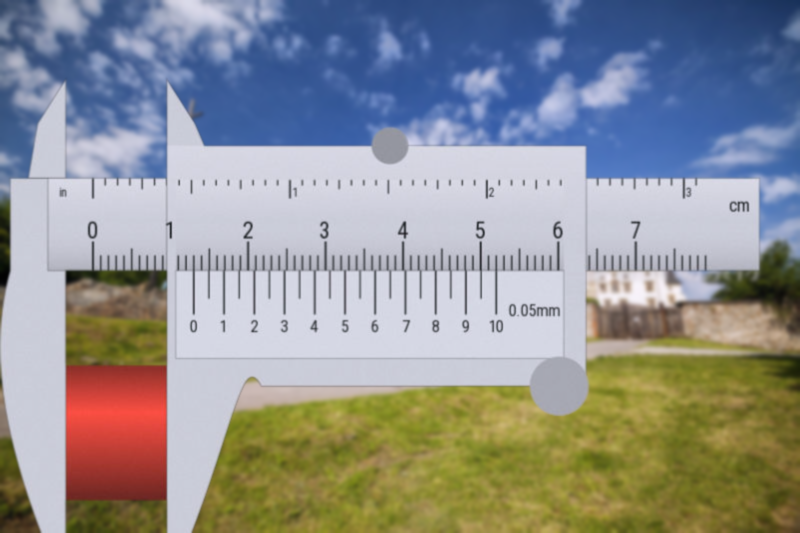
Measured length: 13.0 mm
